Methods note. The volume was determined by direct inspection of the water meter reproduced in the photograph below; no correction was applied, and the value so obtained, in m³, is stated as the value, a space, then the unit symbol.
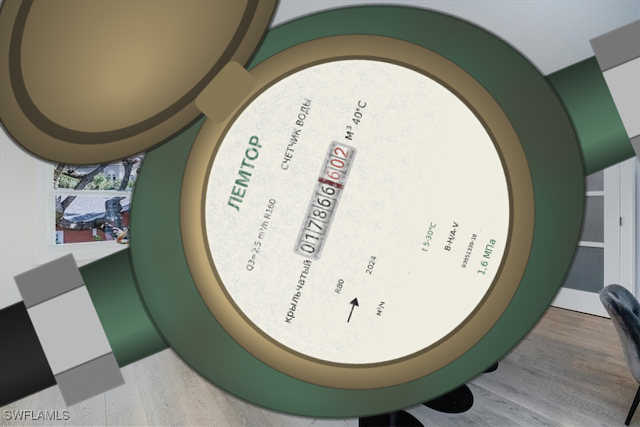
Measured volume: 17866.602 m³
